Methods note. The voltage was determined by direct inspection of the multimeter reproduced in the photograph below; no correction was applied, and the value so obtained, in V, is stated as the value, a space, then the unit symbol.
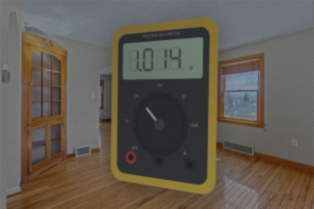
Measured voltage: 1.014 V
